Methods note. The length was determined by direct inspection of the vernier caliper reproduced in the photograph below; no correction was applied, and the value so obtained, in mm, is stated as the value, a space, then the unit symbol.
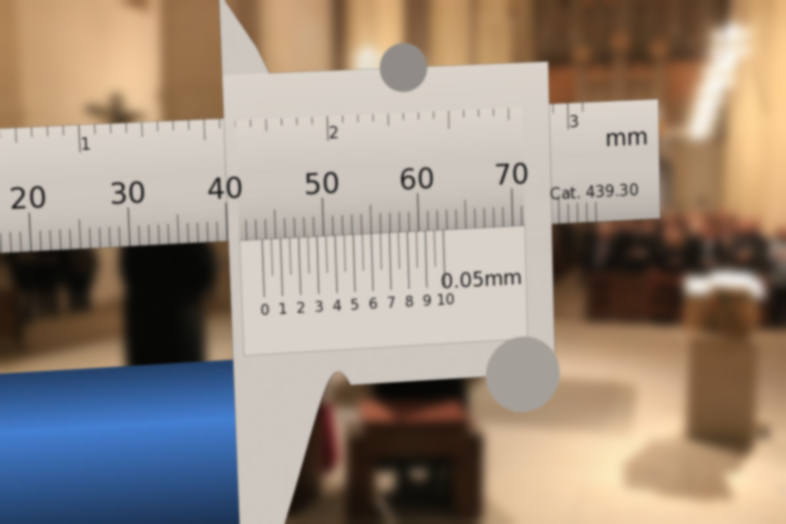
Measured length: 43.6 mm
